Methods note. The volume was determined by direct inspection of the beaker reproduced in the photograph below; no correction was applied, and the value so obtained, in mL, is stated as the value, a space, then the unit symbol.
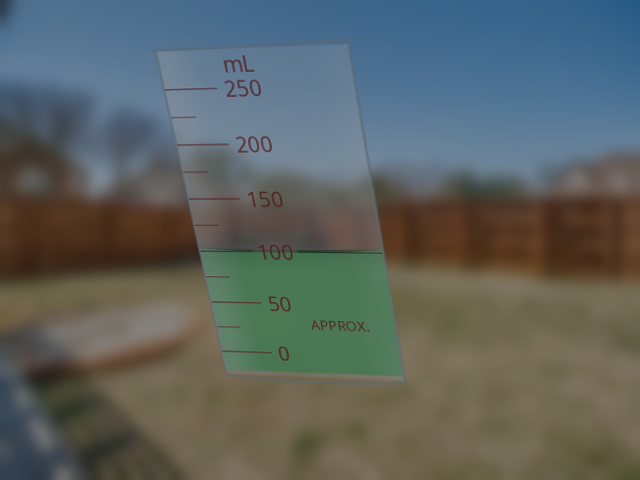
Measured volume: 100 mL
